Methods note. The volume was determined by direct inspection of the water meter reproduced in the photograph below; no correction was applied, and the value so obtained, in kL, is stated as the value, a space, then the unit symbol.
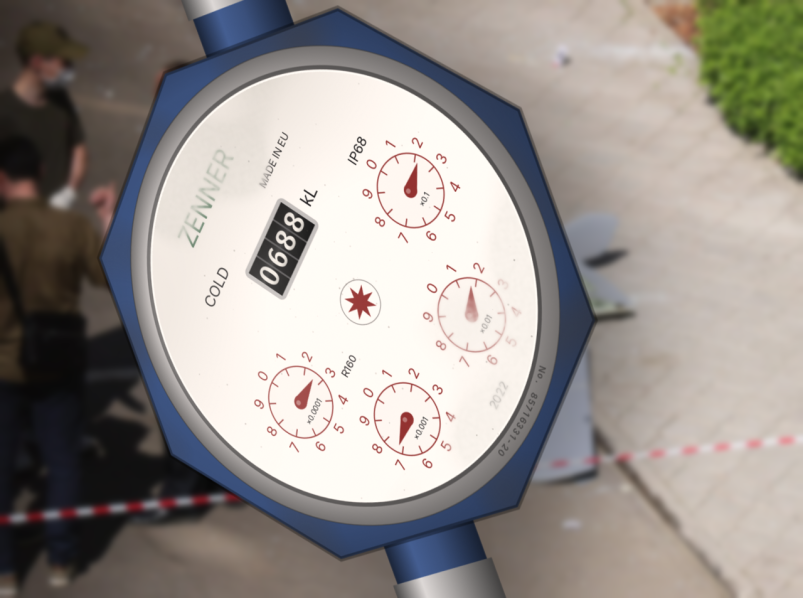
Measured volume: 688.2172 kL
